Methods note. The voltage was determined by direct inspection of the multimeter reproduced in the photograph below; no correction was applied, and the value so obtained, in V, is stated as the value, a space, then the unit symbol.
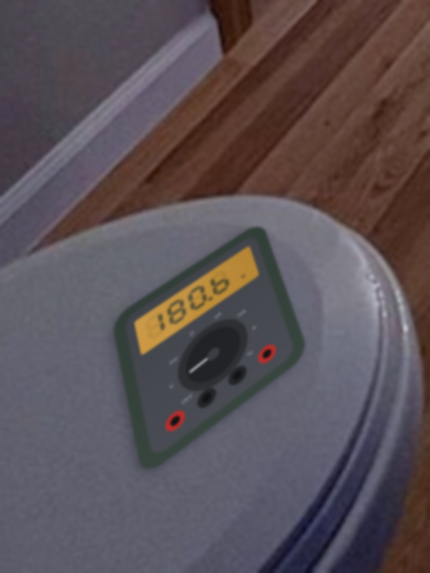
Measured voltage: 180.6 V
